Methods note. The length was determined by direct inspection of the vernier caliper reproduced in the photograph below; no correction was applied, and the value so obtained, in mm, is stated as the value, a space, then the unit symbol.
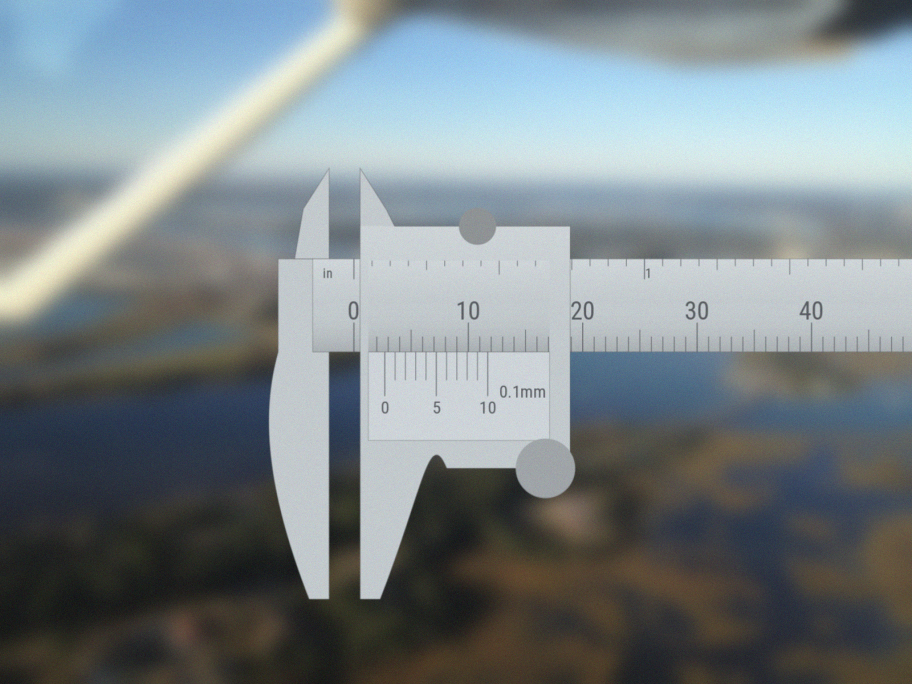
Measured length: 2.7 mm
